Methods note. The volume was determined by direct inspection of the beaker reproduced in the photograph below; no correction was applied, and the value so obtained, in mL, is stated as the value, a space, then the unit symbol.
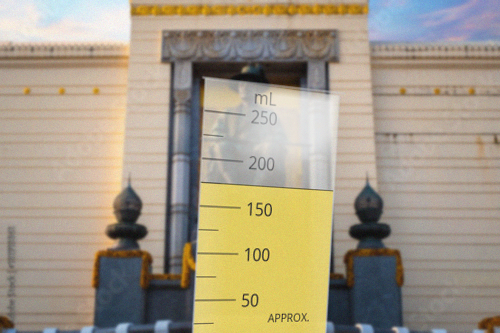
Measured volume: 175 mL
